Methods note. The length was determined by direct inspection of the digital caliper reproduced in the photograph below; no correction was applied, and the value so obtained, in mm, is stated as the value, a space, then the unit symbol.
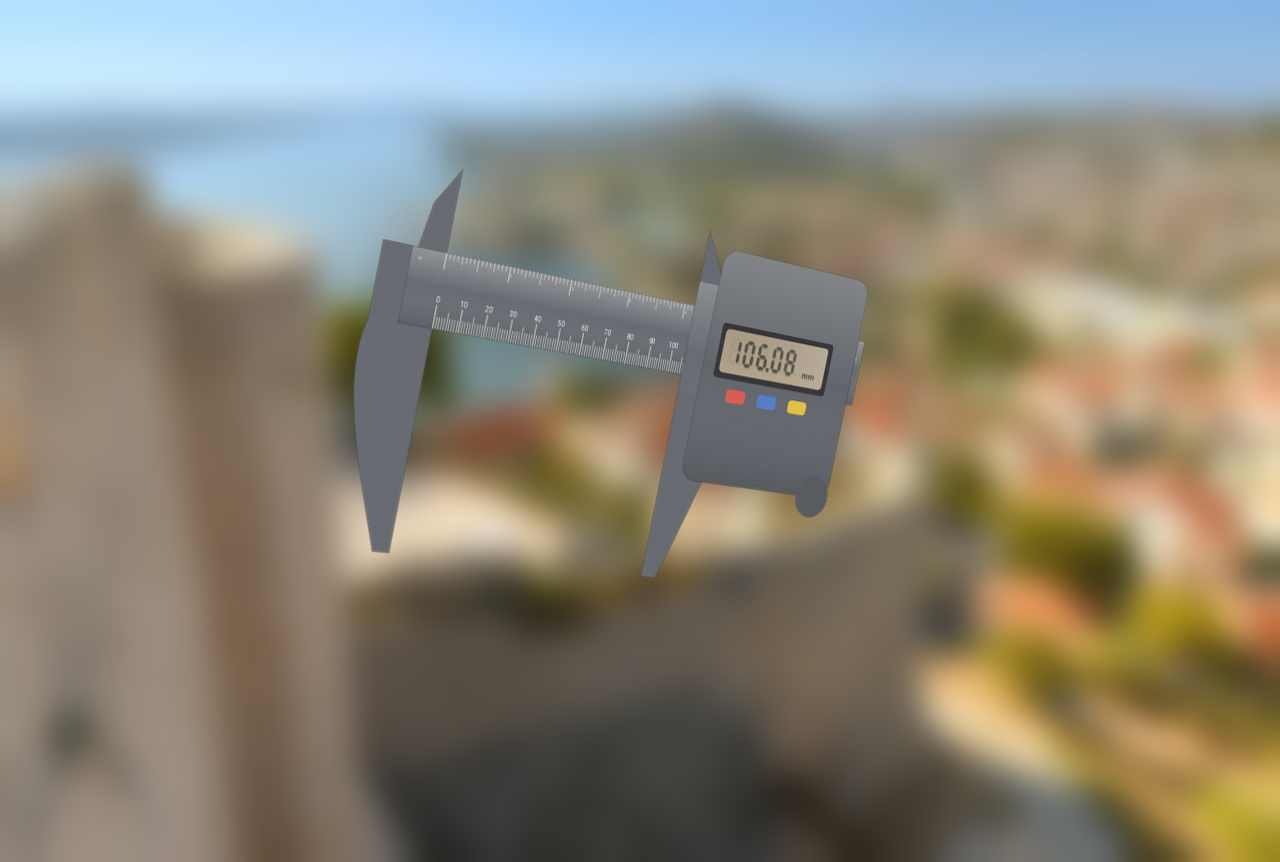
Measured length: 106.08 mm
